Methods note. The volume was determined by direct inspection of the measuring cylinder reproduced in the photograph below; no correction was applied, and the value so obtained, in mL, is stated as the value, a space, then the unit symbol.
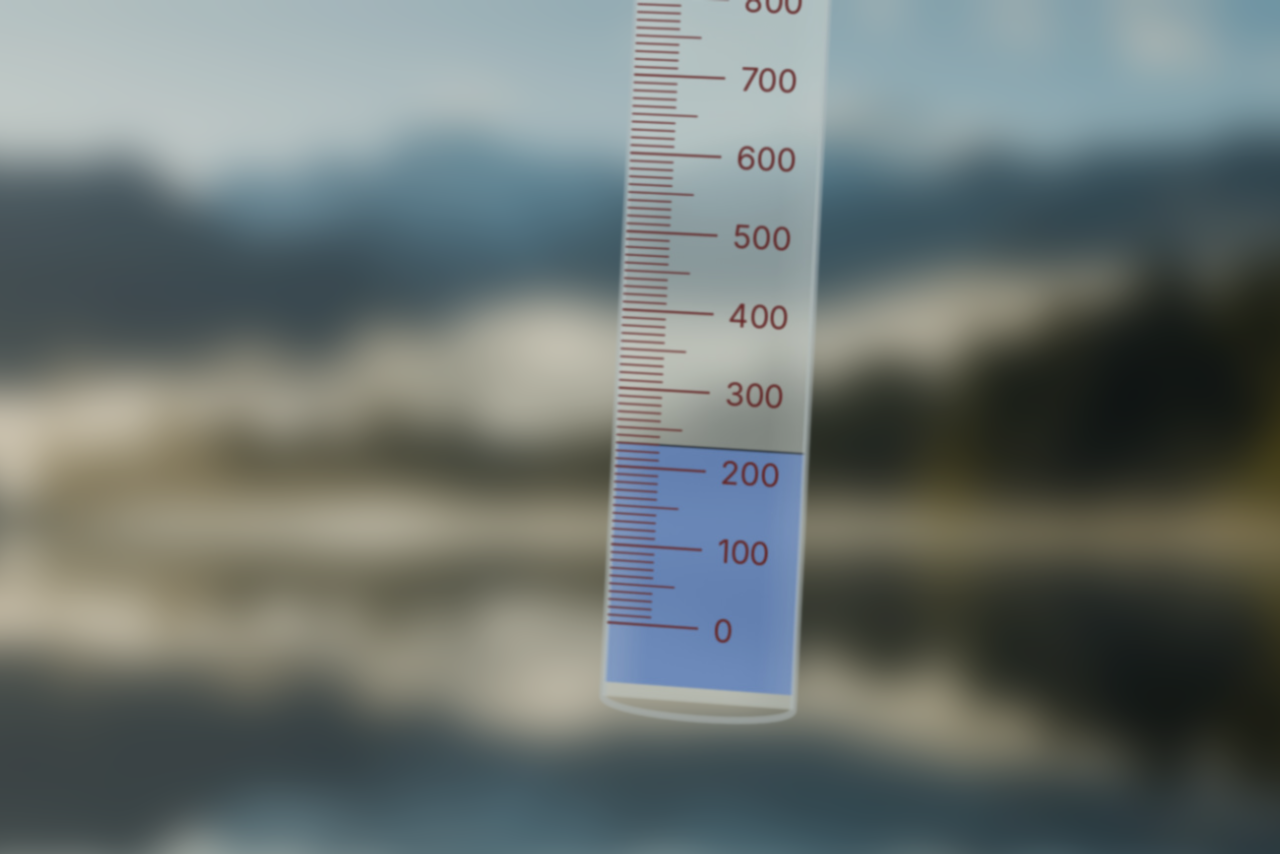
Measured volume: 230 mL
